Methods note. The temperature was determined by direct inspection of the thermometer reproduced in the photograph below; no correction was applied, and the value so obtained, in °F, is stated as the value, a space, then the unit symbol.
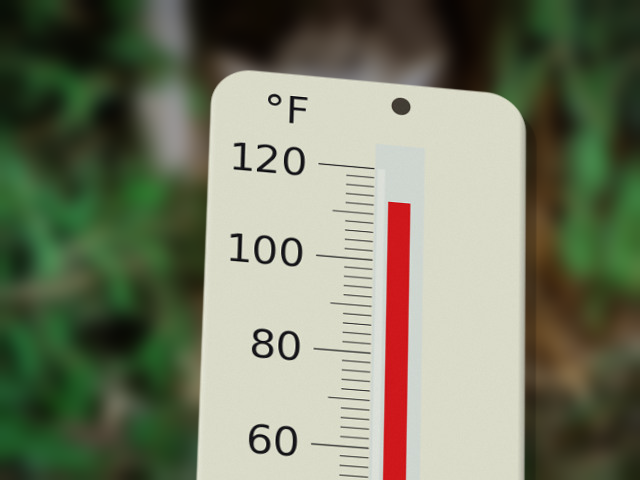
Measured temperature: 113 °F
